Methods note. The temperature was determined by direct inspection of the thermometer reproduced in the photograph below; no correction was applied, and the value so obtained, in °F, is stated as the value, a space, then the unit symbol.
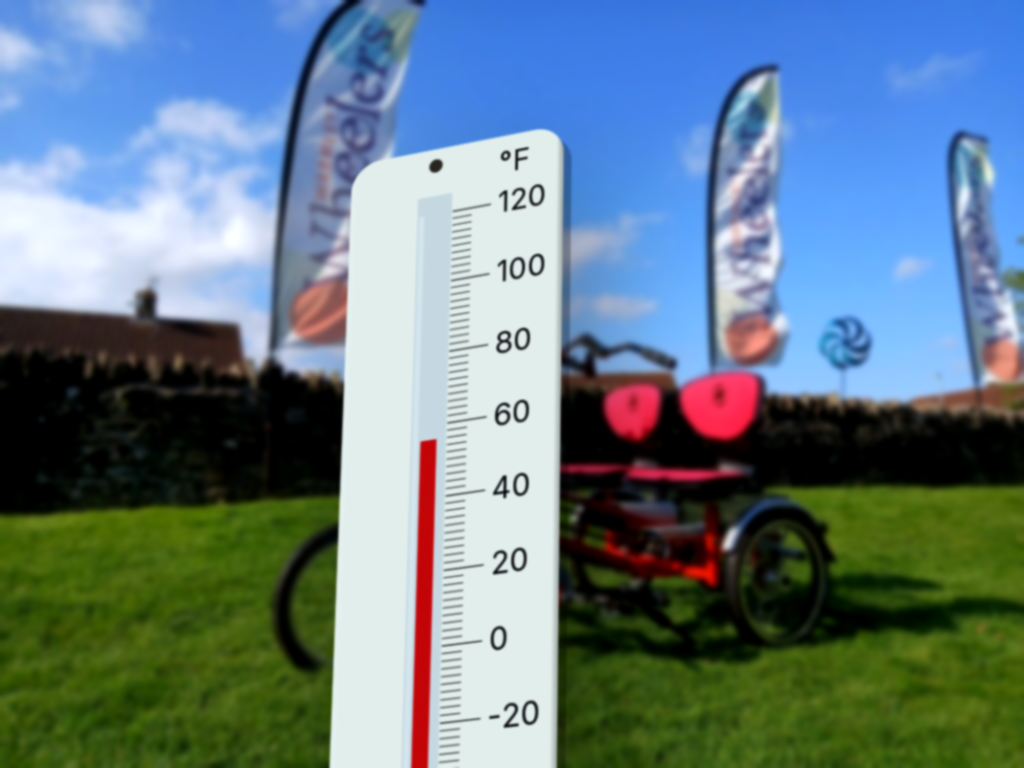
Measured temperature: 56 °F
